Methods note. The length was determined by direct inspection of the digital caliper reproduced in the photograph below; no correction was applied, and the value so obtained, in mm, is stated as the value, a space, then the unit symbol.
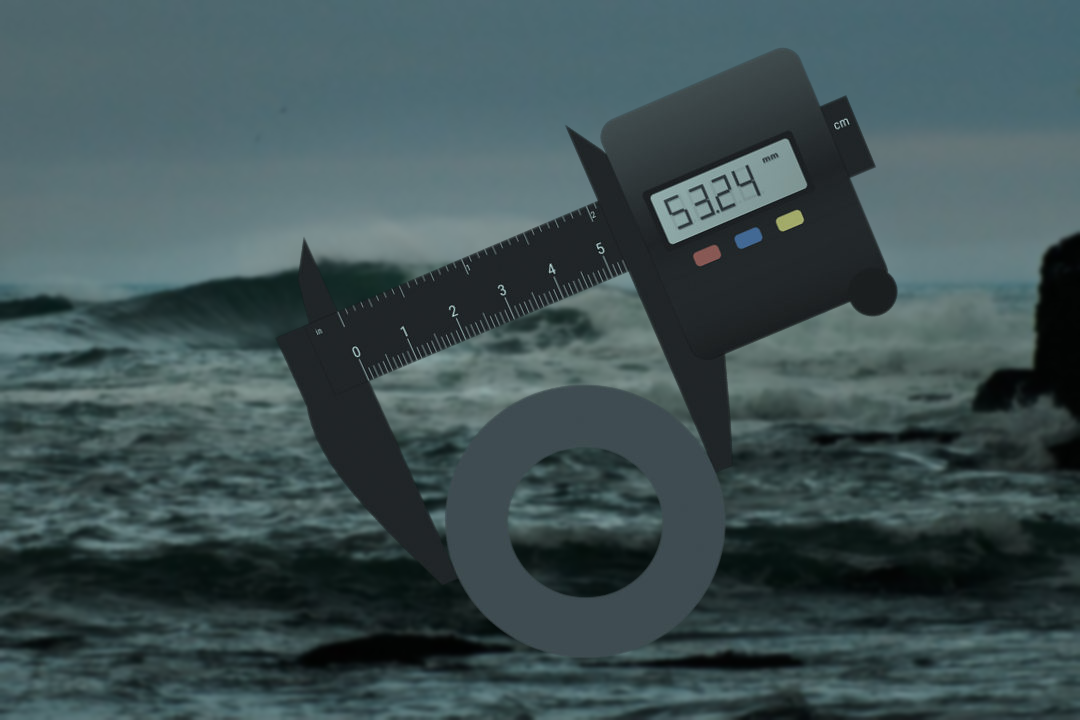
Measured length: 53.24 mm
